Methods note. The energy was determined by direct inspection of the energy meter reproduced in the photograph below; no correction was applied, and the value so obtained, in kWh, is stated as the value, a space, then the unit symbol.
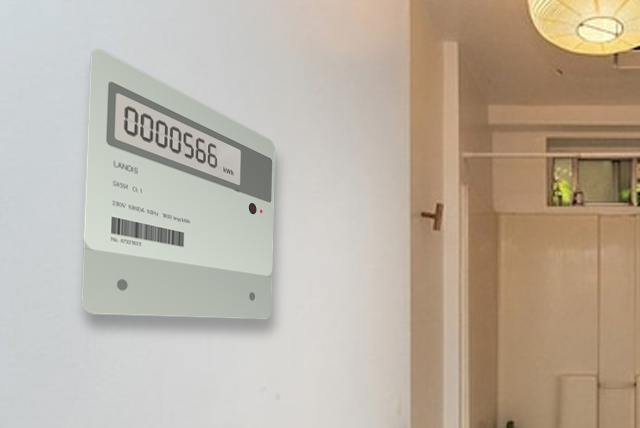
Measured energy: 566 kWh
